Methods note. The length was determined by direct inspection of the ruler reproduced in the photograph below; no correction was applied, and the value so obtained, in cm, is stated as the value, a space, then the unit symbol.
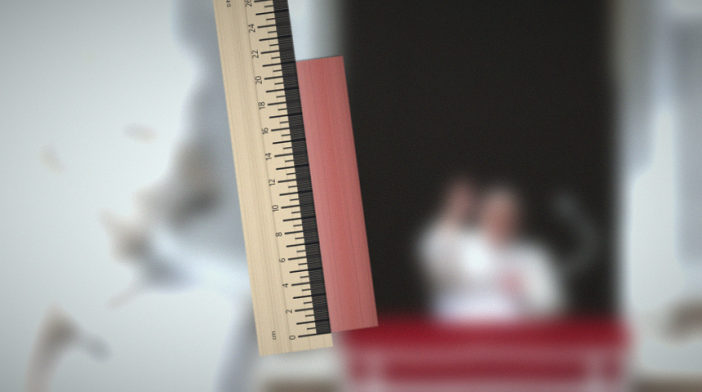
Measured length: 21 cm
